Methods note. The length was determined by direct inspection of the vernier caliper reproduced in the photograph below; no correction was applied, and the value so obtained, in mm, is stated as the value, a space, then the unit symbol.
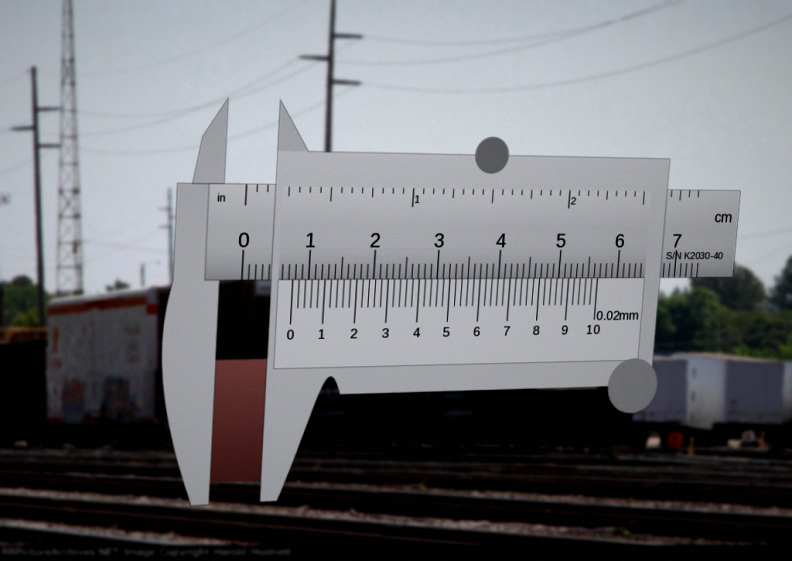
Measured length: 7.6 mm
